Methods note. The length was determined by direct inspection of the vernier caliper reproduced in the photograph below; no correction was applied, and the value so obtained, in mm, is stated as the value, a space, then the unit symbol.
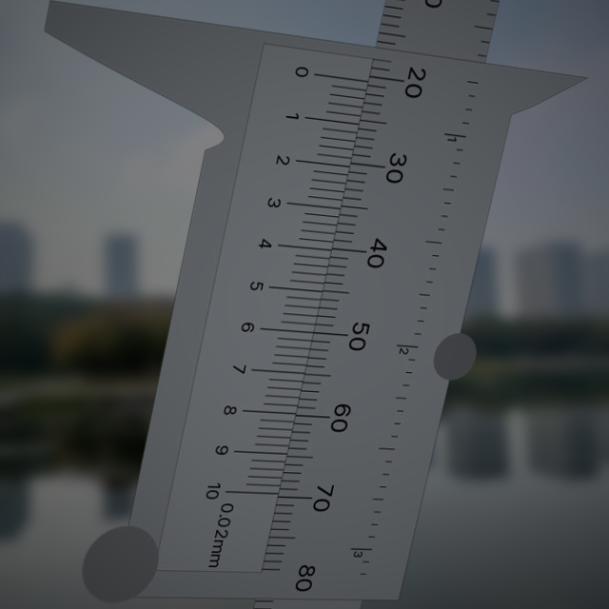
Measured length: 20.6 mm
